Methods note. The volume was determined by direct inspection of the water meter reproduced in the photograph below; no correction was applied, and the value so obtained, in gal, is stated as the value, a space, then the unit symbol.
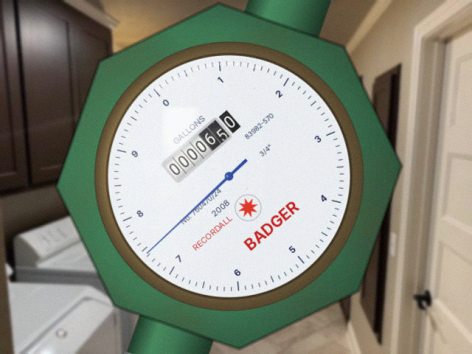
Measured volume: 647.4 gal
